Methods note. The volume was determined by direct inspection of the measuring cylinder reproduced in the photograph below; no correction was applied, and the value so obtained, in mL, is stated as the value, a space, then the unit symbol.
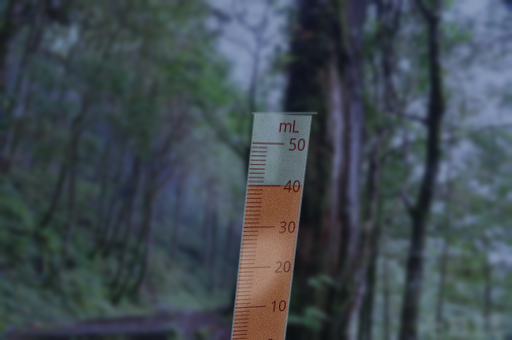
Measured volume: 40 mL
